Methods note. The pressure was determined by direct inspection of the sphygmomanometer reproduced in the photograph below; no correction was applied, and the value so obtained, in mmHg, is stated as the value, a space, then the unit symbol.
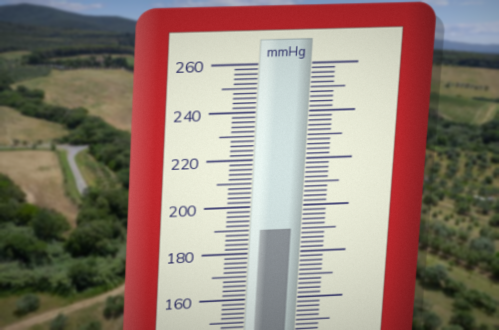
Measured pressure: 190 mmHg
